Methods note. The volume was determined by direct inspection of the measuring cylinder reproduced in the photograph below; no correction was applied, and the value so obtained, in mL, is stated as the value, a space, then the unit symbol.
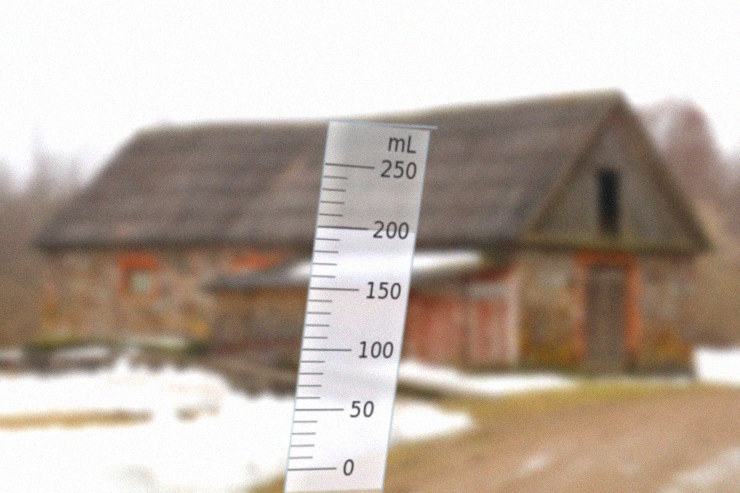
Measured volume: 200 mL
